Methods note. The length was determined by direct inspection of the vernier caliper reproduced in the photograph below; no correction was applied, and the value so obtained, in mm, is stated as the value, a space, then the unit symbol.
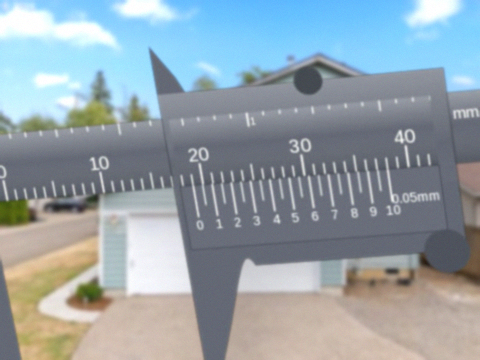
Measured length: 19.0 mm
